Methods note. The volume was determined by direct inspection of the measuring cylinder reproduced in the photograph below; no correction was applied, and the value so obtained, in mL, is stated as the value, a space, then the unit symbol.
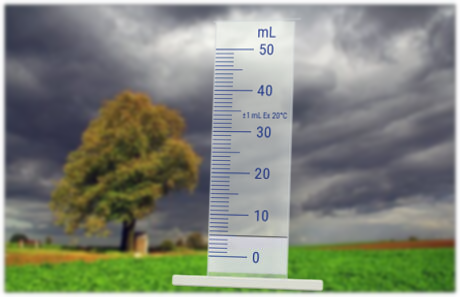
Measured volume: 5 mL
